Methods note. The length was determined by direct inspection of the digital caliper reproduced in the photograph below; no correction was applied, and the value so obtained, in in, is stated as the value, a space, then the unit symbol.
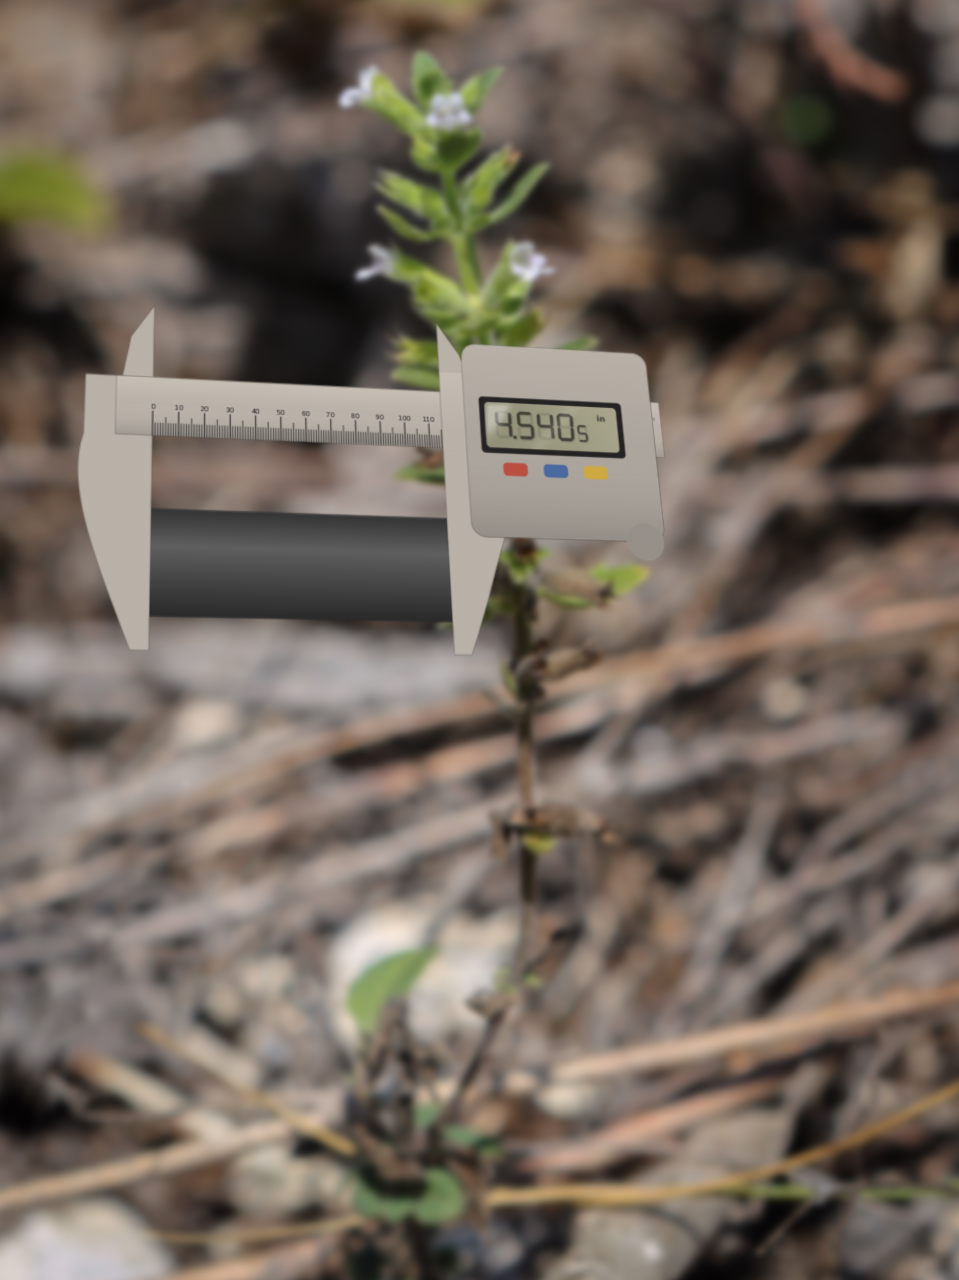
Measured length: 4.5405 in
